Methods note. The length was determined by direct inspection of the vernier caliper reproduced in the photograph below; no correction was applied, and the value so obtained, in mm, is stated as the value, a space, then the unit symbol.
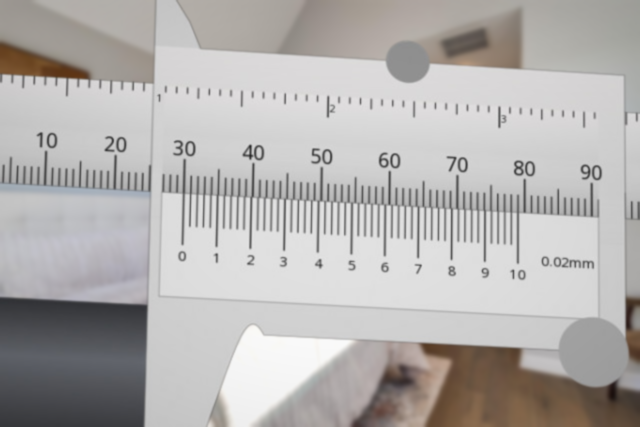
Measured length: 30.0 mm
